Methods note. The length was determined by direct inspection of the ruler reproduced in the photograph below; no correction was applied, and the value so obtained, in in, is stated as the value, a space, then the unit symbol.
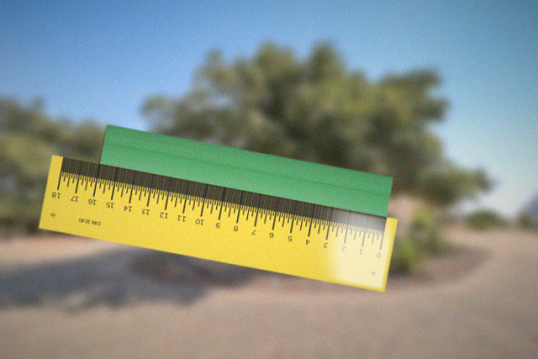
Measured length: 16 in
